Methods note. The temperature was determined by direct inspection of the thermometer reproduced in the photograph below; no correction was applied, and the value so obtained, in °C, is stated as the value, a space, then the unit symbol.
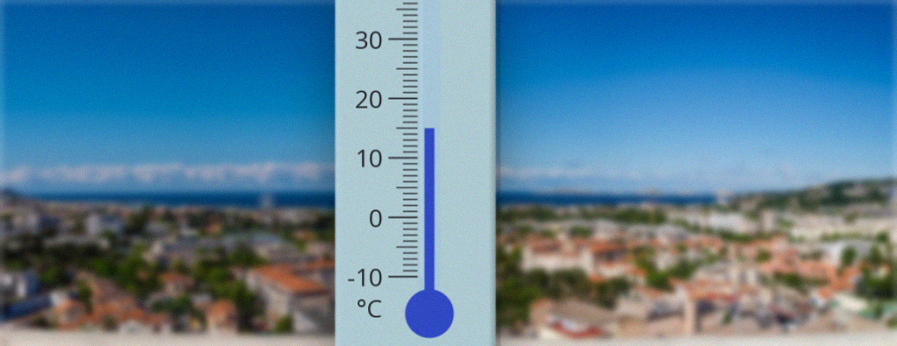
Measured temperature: 15 °C
